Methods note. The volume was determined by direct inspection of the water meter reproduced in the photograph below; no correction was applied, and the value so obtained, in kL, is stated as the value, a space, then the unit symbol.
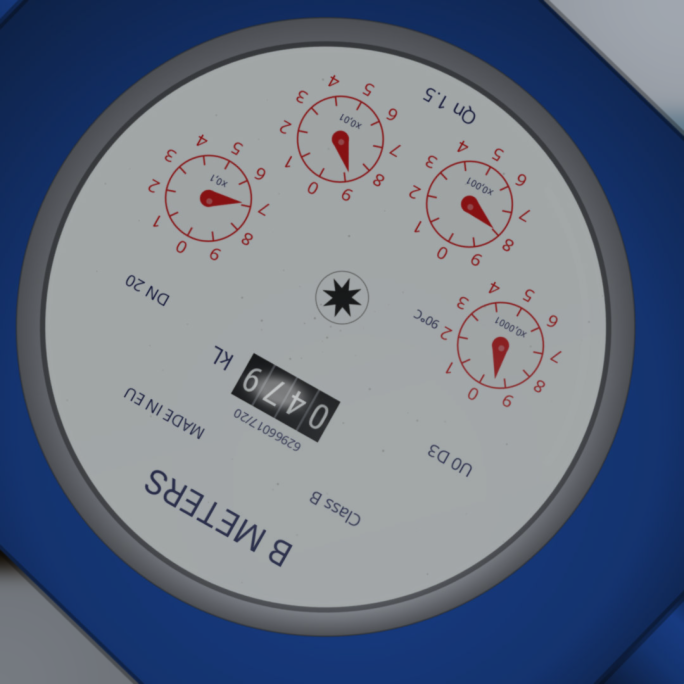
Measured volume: 479.6879 kL
